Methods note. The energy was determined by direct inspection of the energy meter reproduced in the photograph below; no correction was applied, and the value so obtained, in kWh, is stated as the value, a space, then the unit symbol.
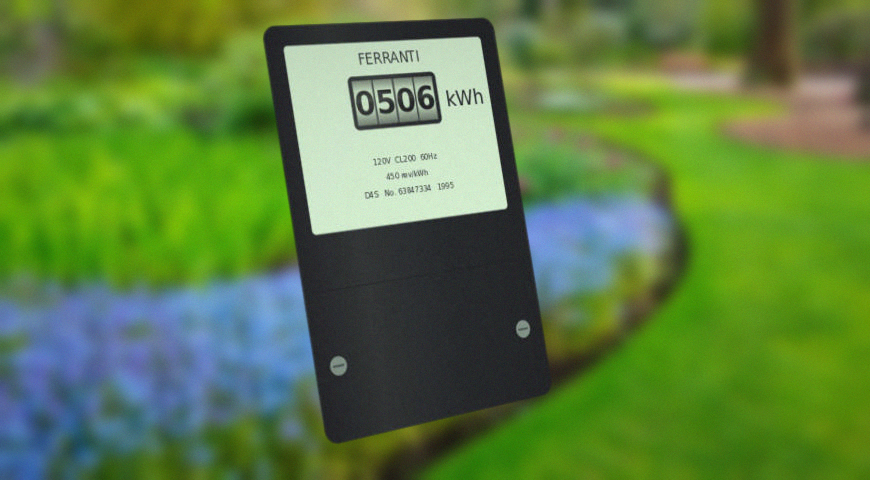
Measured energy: 506 kWh
